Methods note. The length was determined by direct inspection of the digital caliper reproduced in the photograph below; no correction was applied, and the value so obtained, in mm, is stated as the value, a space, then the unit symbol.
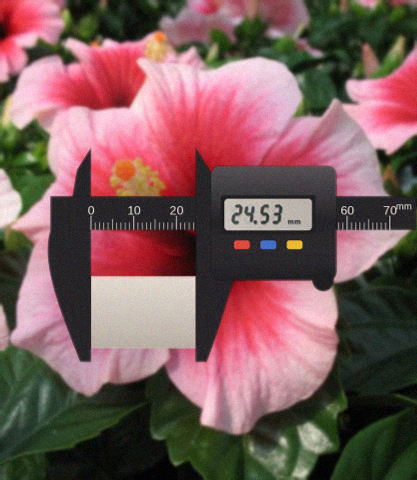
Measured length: 24.53 mm
